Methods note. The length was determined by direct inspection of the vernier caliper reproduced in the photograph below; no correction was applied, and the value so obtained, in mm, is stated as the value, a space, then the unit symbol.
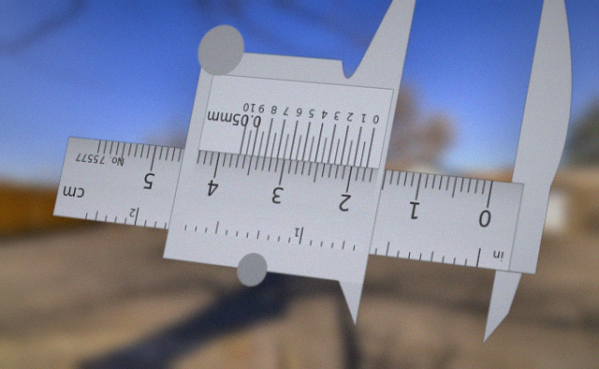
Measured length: 17.8 mm
